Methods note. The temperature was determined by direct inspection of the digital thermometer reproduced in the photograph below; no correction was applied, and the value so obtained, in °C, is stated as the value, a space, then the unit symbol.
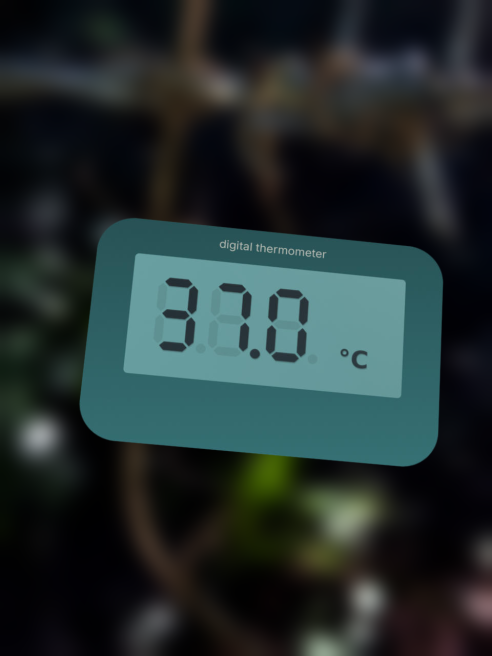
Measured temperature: 37.0 °C
